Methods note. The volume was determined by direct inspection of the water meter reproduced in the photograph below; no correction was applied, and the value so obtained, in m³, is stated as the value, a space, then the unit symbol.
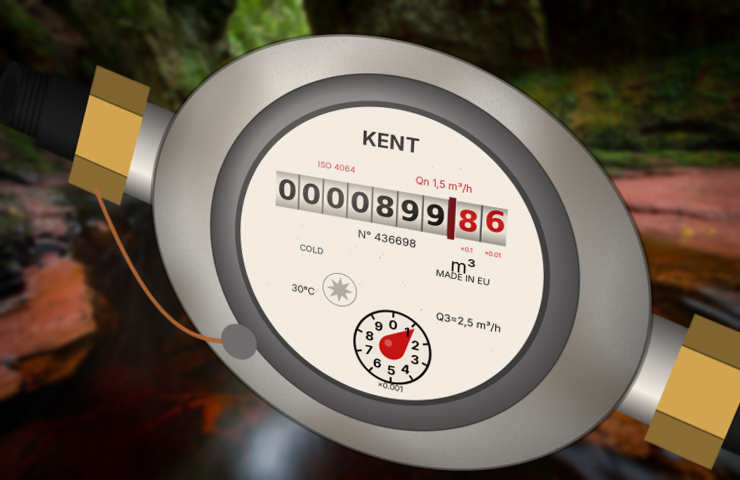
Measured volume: 899.861 m³
